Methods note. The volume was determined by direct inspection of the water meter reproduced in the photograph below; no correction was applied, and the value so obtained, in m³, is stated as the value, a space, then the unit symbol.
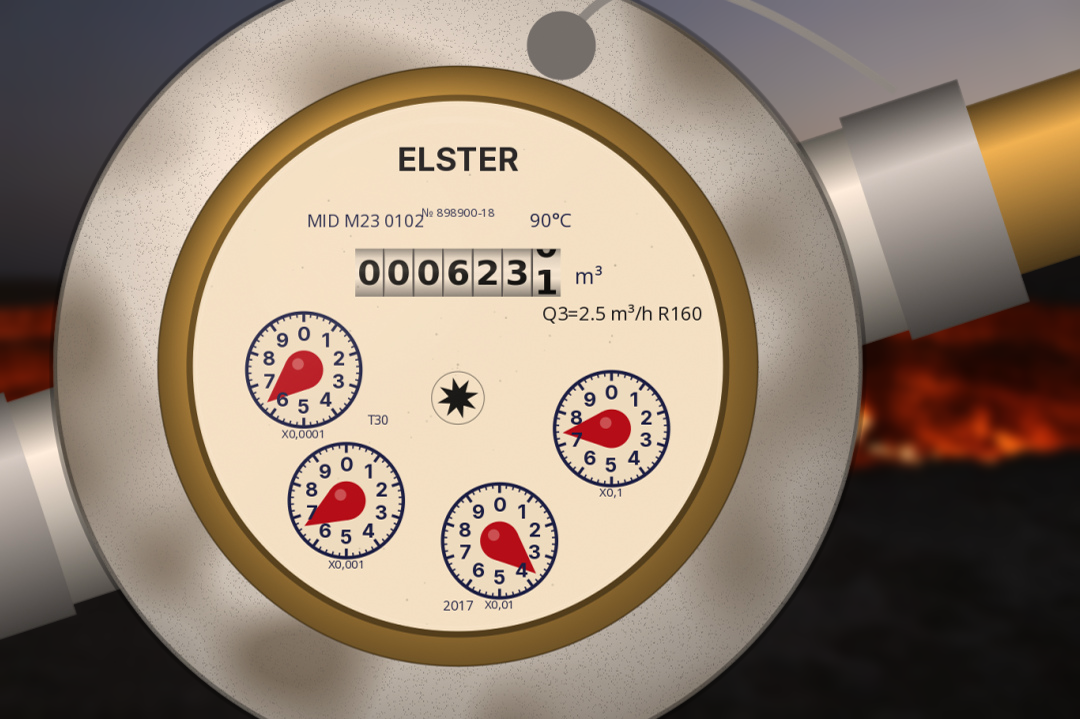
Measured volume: 6230.7366 m³
